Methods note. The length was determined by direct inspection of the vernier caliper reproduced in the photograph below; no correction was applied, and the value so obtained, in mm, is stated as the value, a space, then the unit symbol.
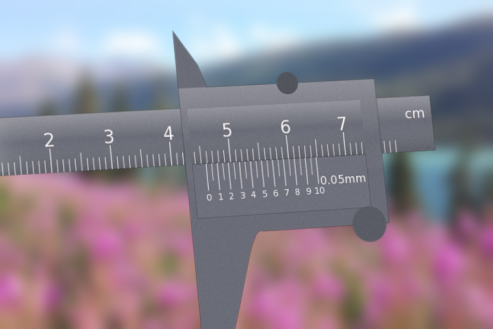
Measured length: 45.8 mm
